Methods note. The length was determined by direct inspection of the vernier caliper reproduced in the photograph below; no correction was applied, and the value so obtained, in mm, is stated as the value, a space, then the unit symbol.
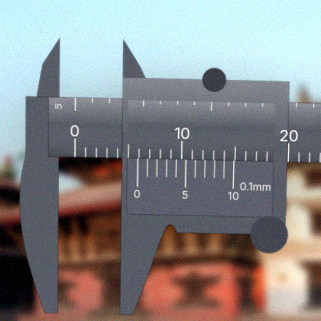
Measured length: 5.9 mm
